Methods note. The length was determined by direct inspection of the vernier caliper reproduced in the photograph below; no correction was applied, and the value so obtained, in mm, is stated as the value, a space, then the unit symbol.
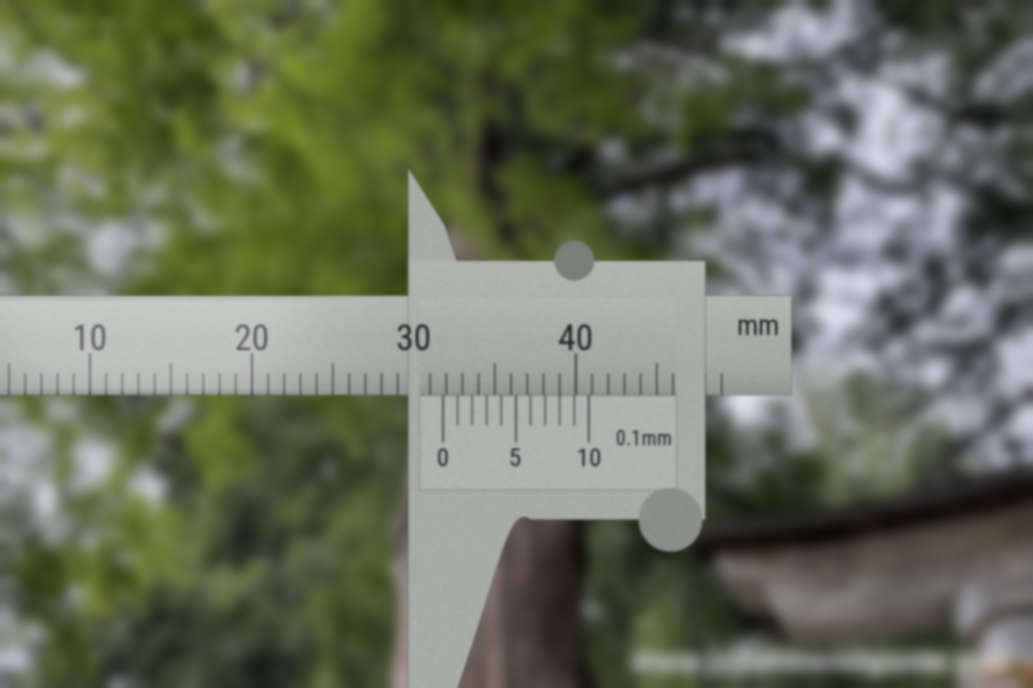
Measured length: 31.8 mm
